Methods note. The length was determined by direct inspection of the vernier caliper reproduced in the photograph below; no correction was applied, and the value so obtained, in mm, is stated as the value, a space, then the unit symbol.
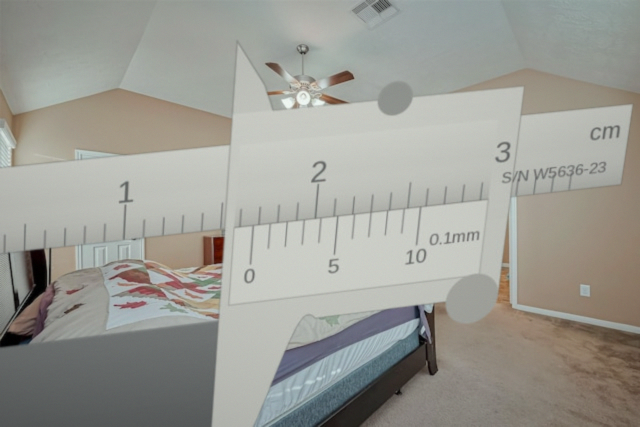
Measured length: 16.7 mm
